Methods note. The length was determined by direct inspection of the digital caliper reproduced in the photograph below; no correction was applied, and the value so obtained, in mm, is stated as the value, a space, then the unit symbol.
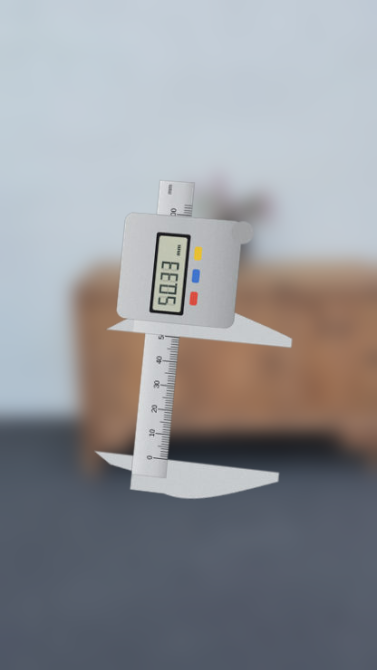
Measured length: 50.33 mm
